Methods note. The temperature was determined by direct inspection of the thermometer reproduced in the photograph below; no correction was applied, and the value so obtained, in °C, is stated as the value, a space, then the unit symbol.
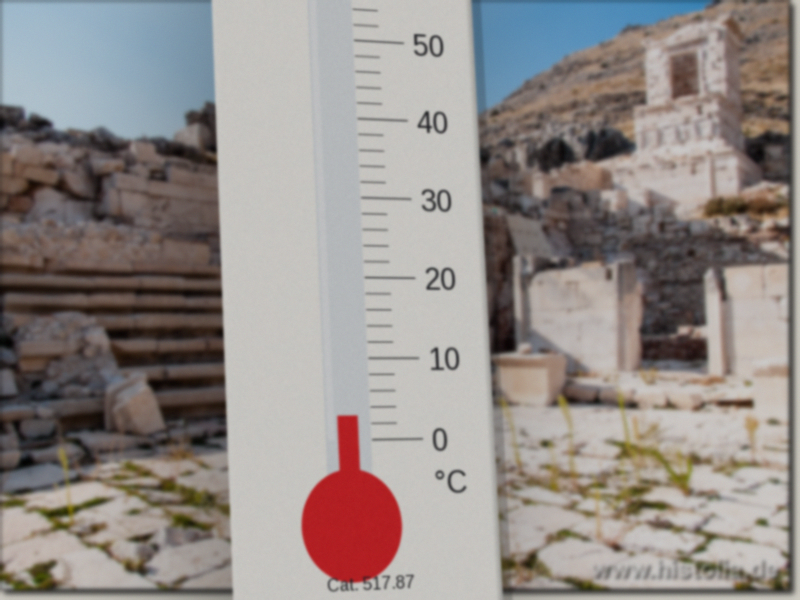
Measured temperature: 3 °C
